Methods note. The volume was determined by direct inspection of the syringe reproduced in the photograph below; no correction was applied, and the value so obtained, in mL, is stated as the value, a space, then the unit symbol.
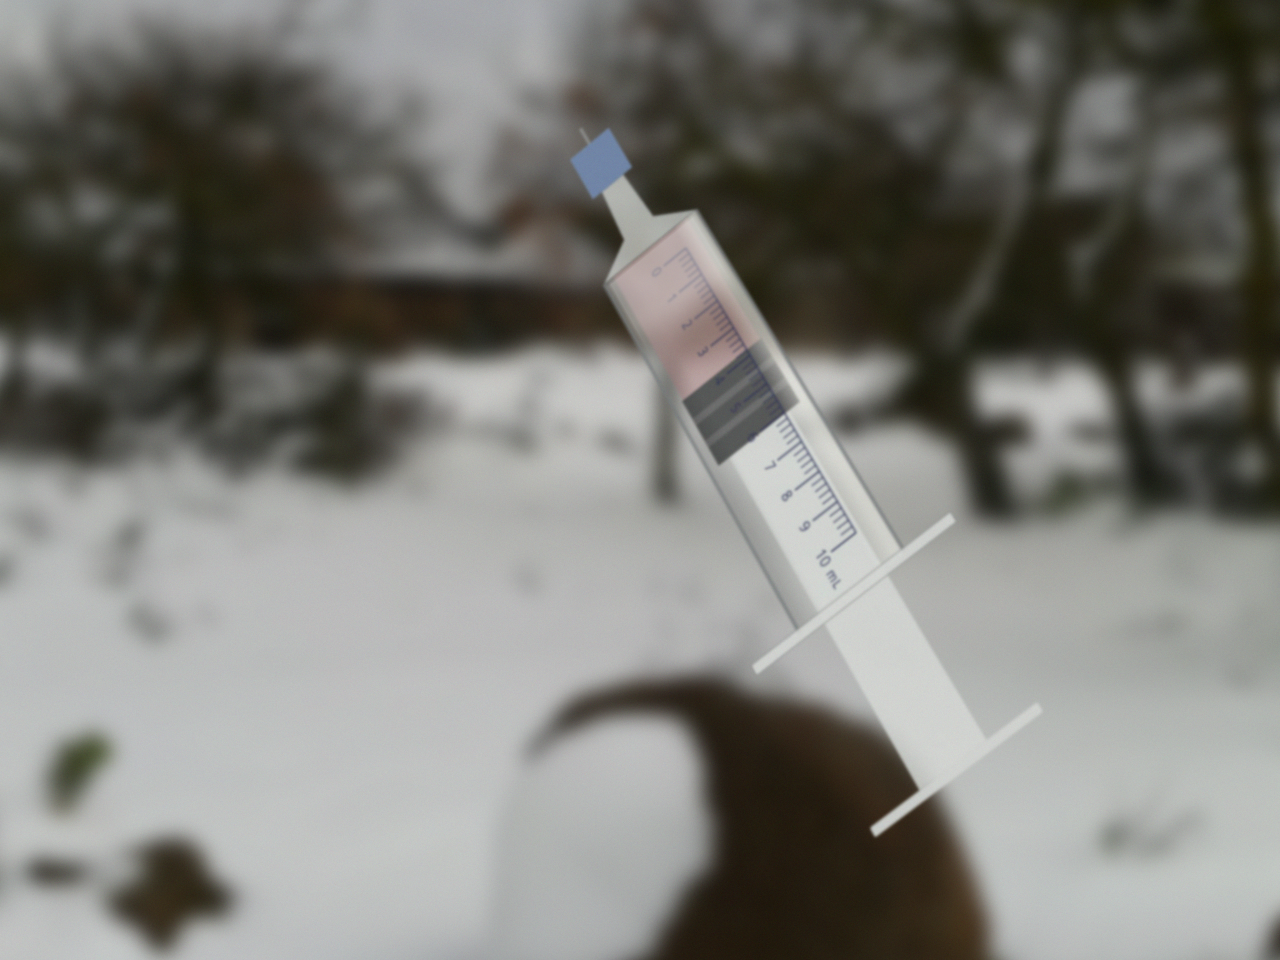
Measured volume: 3.8 mL
